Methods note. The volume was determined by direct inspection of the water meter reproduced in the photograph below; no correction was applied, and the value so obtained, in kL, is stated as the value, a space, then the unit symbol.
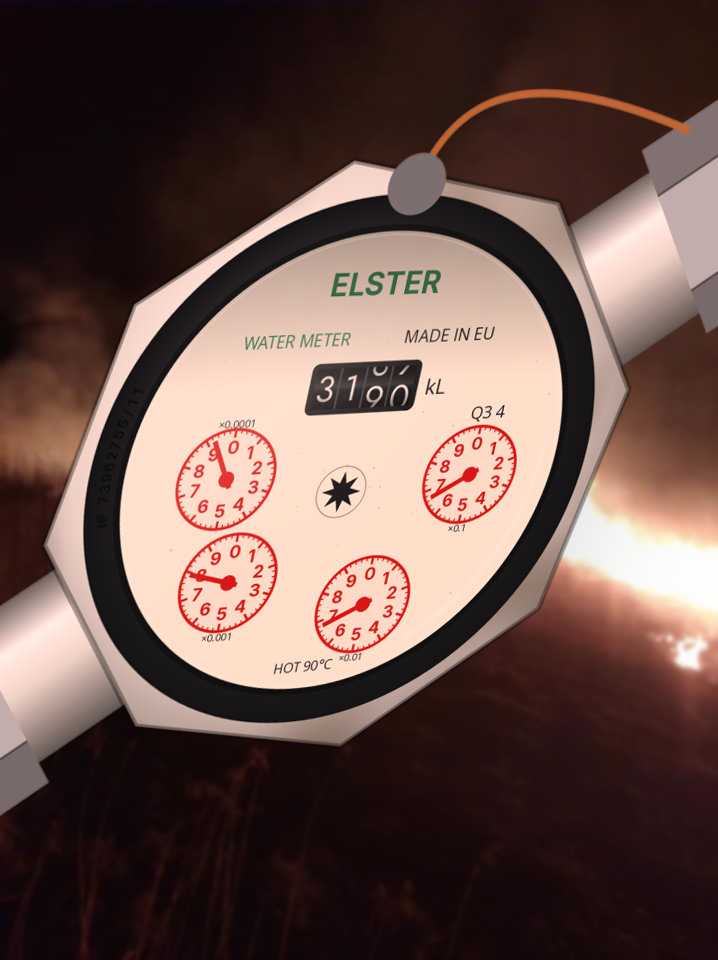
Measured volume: 3189.6679 kL
